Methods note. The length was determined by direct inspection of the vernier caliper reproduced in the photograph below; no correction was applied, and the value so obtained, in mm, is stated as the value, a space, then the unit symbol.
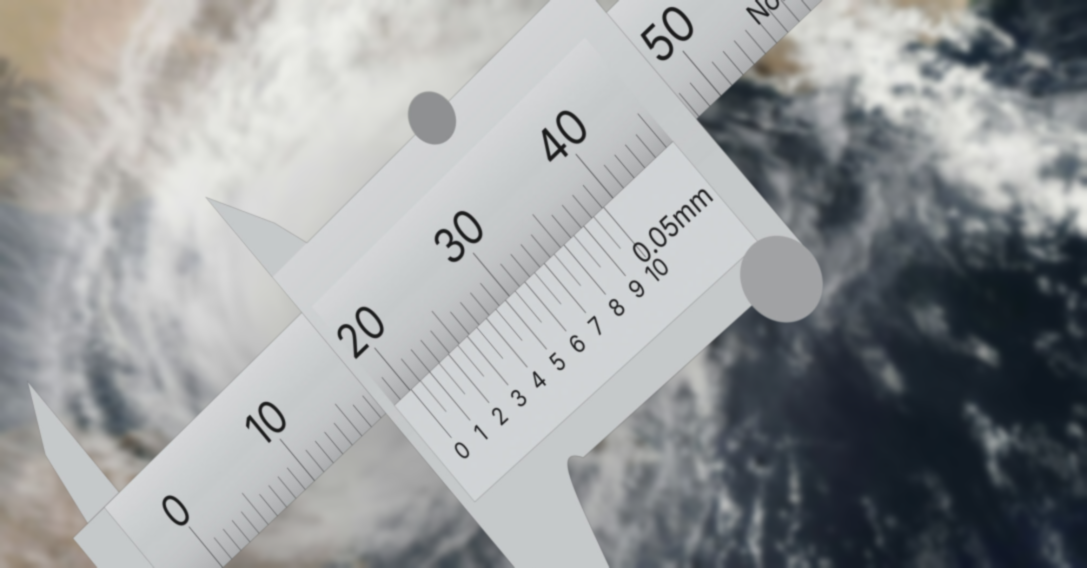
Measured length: 20.1 mm
